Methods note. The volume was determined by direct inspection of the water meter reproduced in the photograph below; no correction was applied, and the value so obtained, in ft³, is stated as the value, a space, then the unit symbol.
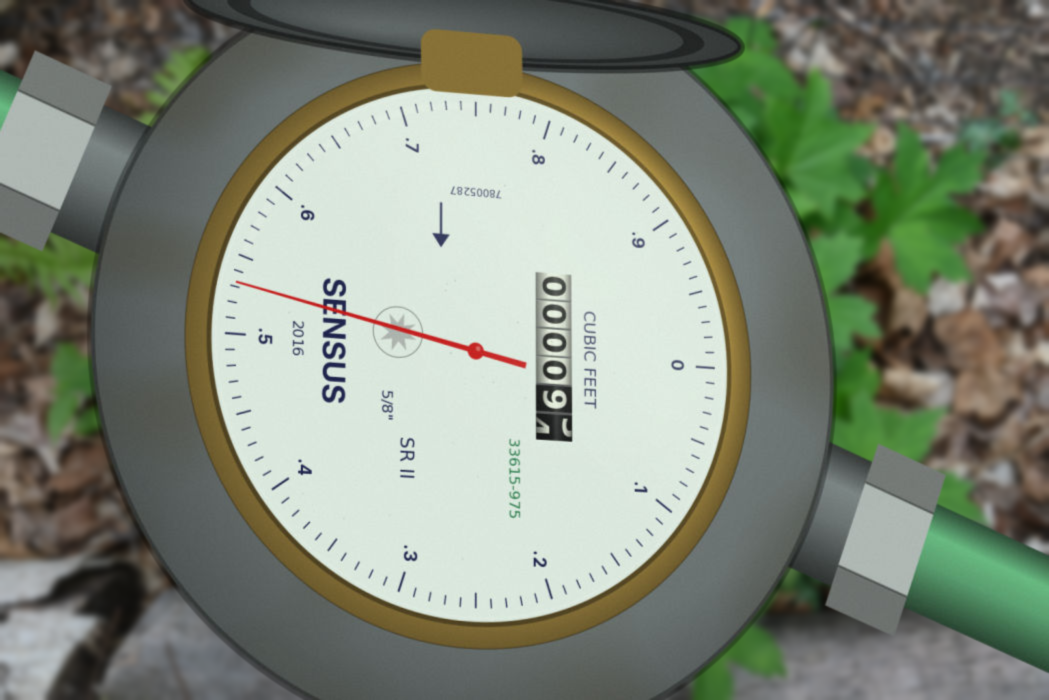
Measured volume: 93.53 ft³
